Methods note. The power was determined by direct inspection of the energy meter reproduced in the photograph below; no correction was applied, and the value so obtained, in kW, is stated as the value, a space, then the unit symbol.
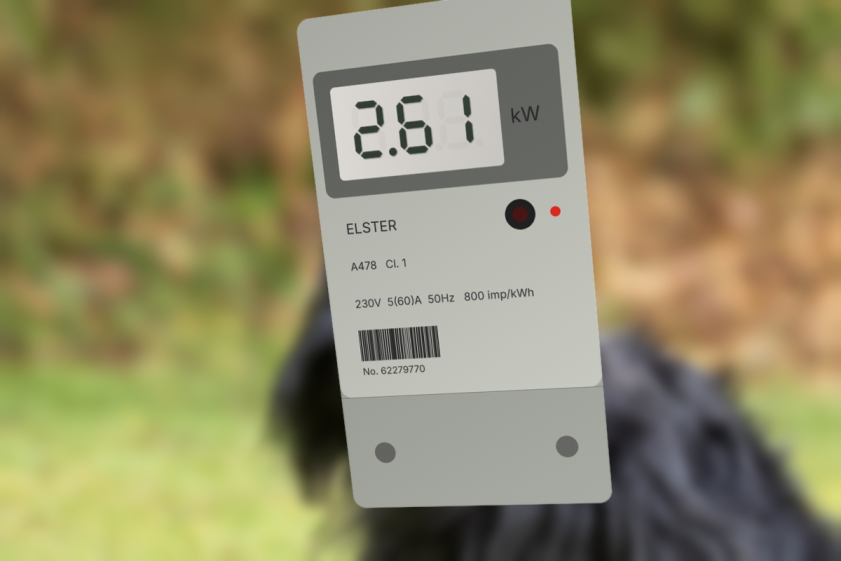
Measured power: 2.61 kW
